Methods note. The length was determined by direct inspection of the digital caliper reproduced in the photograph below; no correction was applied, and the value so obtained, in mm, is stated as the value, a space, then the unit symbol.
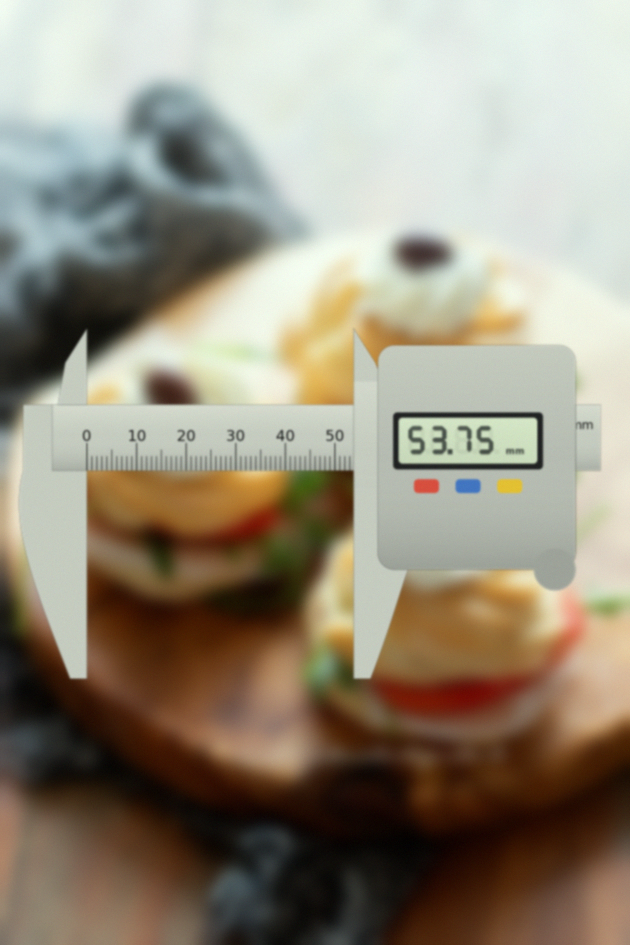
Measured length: 53.75 mm
